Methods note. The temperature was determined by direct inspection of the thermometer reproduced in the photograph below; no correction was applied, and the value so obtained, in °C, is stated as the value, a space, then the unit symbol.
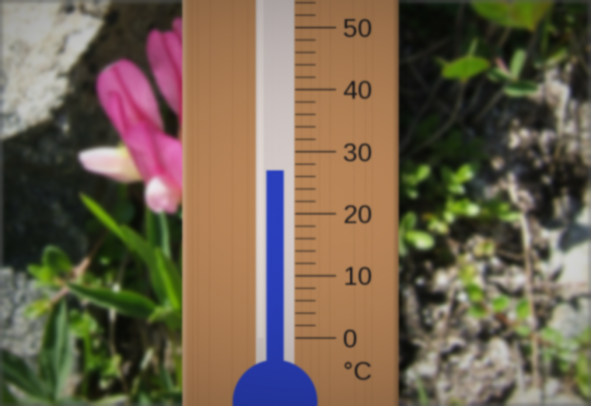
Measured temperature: 27 °C
